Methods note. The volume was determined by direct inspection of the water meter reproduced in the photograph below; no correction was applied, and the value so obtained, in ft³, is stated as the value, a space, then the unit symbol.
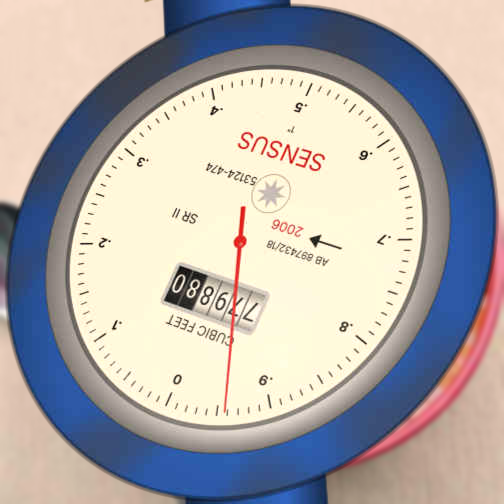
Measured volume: 779879.94 ft³
